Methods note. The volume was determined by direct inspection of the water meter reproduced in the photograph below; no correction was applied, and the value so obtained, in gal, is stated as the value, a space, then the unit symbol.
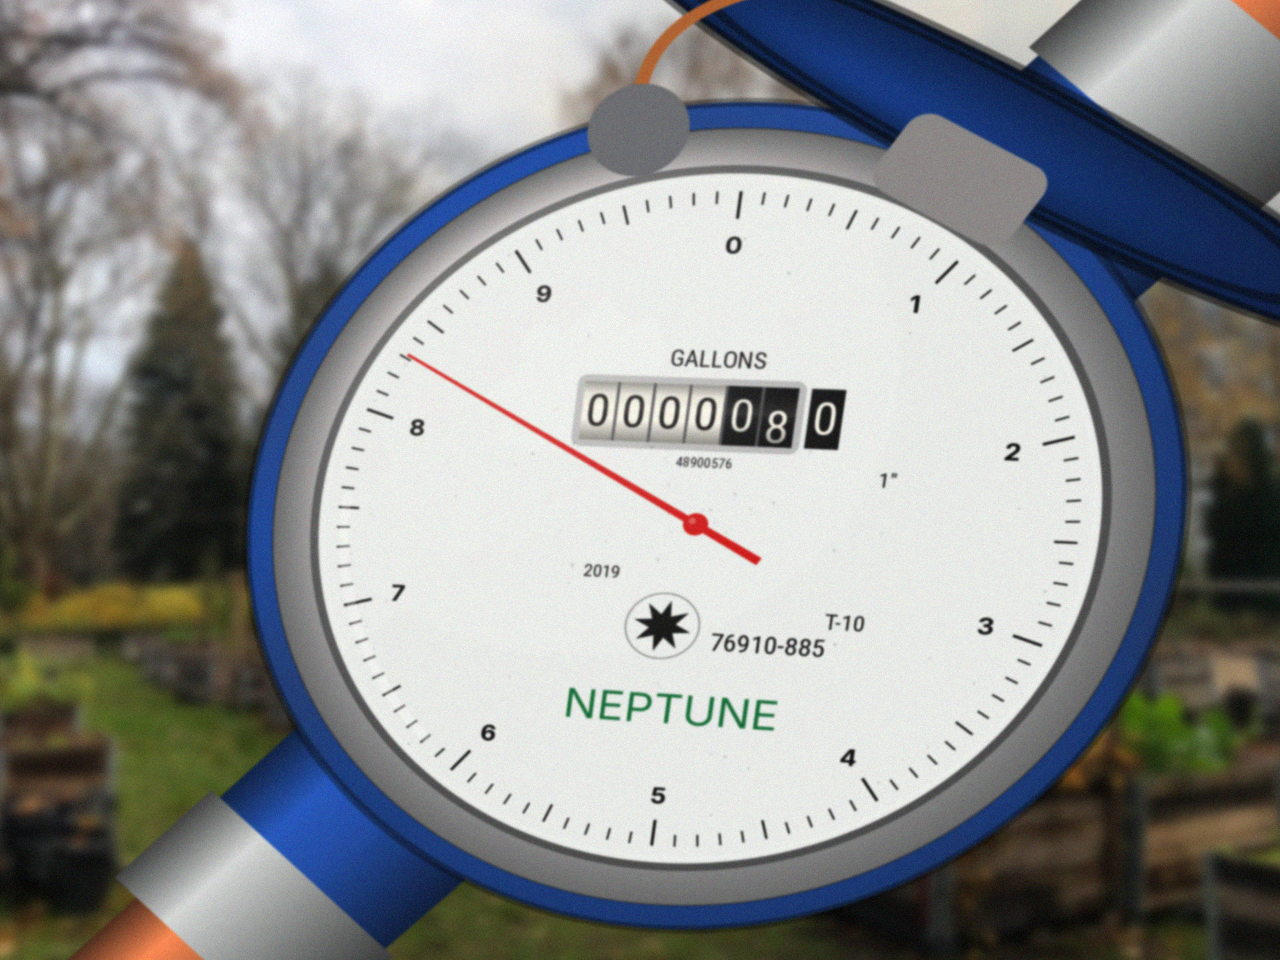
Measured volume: 78.3 gal
